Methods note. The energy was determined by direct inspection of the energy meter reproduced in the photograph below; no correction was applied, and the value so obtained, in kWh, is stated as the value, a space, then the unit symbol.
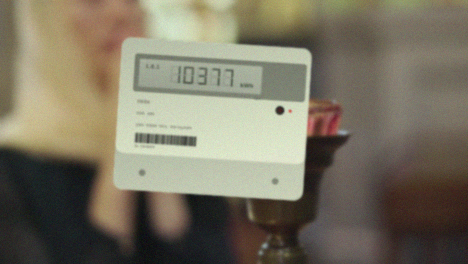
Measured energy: 10377 kWh
